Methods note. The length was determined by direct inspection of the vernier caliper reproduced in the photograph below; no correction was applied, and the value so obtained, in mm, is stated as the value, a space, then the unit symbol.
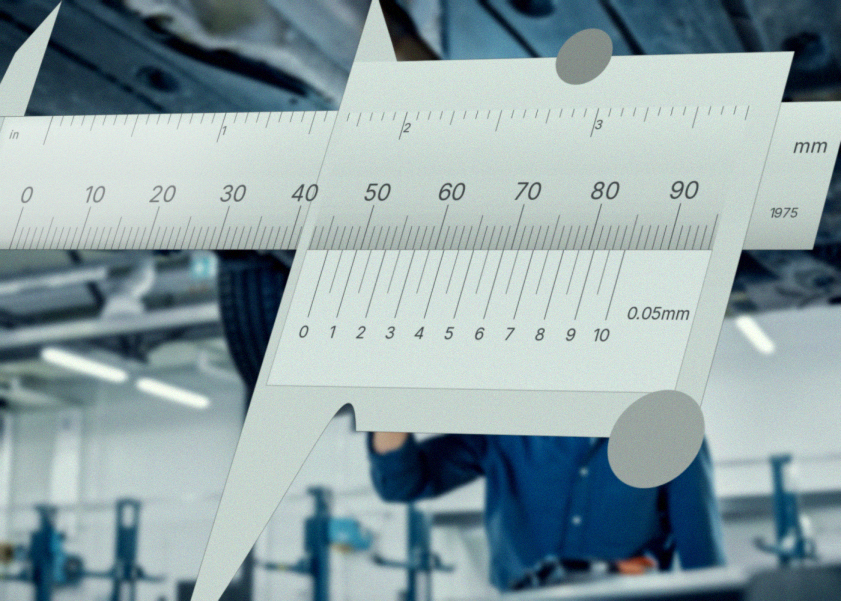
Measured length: 45.6 mm
